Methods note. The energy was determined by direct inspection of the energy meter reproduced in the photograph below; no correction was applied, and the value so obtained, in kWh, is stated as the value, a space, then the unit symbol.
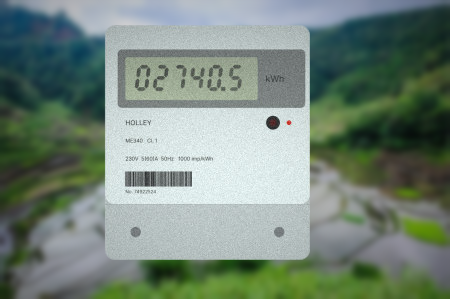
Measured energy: 2740.5 kWh
